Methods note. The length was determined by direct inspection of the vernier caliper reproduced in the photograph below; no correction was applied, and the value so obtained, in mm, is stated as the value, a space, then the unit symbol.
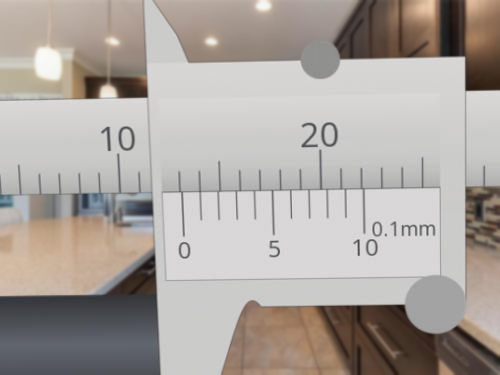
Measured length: 13.1 mm
